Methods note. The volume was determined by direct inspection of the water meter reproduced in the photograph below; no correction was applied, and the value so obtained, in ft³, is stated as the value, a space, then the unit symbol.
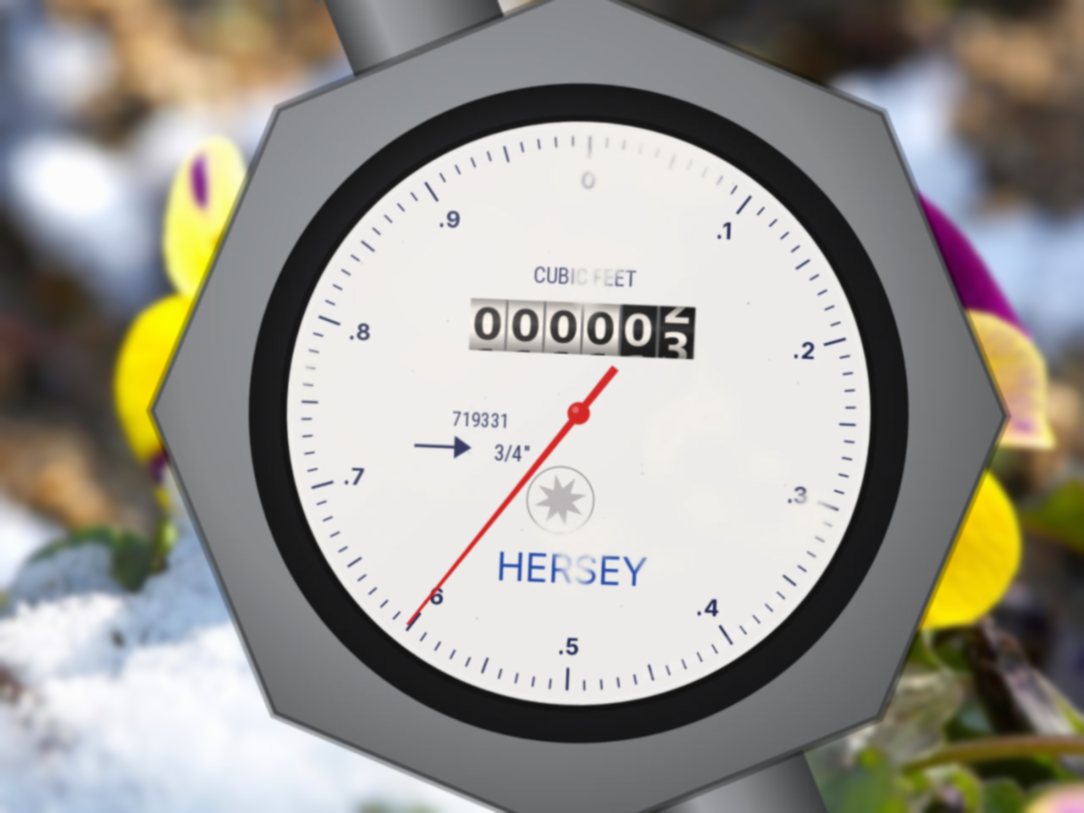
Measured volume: 2.60 ft³
